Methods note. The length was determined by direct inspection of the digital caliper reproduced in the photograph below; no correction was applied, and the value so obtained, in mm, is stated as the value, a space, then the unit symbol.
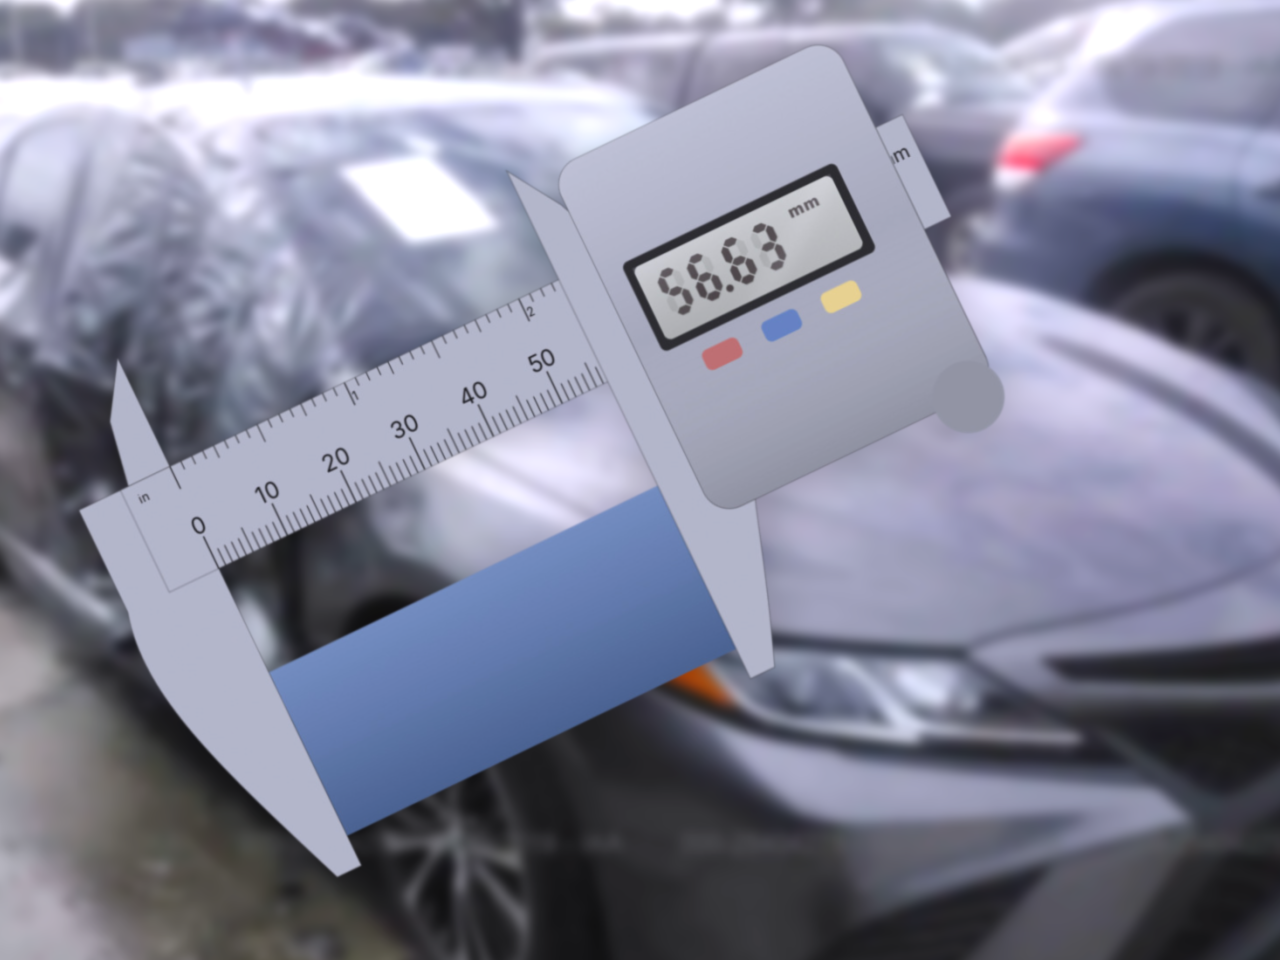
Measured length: 56.63 mm
